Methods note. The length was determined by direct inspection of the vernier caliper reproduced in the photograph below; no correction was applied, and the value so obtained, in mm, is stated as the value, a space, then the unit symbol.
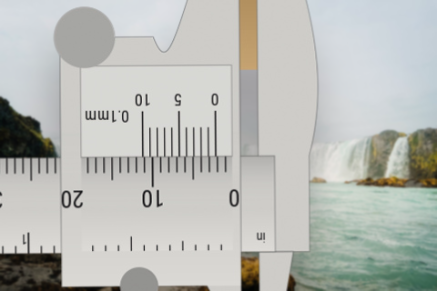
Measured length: 2.2 mm
